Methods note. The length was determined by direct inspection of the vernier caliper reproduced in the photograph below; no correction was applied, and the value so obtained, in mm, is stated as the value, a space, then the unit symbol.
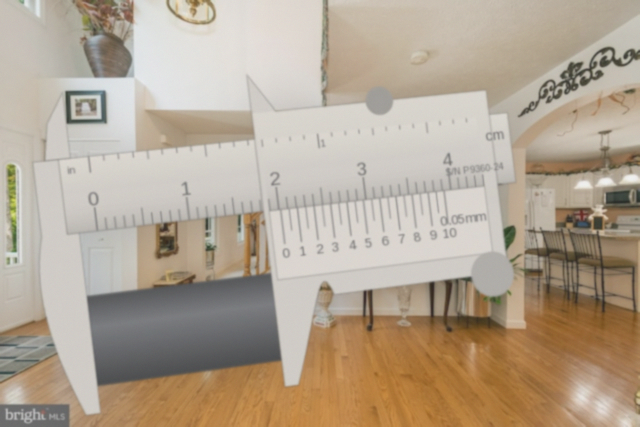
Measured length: 20.2 mm
